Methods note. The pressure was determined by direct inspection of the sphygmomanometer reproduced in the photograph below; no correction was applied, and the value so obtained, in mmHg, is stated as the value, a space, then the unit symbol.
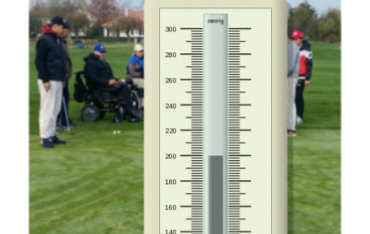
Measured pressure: 200 mmHg
